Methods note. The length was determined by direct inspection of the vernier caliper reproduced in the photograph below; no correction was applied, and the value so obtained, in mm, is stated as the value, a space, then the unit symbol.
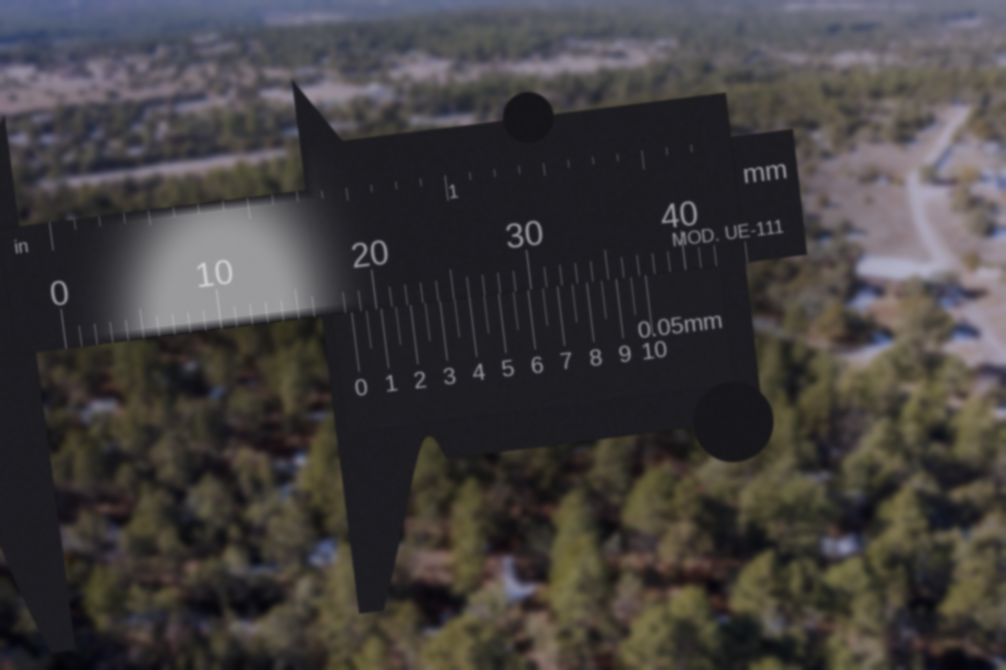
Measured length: 18.4 mm
